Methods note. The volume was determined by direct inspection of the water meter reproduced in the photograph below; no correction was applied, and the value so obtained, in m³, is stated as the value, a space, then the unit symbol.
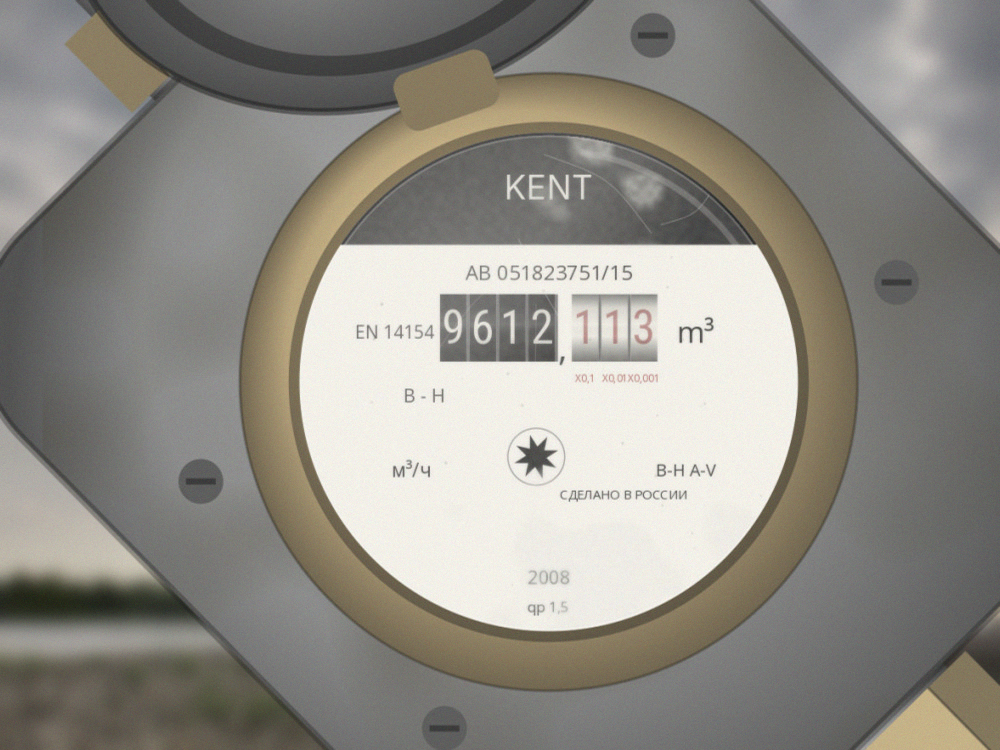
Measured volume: 9612.113 m³
